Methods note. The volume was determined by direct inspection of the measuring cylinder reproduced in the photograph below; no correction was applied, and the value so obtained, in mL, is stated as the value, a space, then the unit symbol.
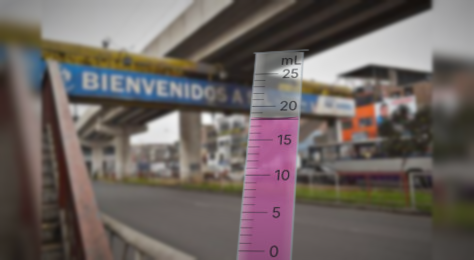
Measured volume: 18 mL
